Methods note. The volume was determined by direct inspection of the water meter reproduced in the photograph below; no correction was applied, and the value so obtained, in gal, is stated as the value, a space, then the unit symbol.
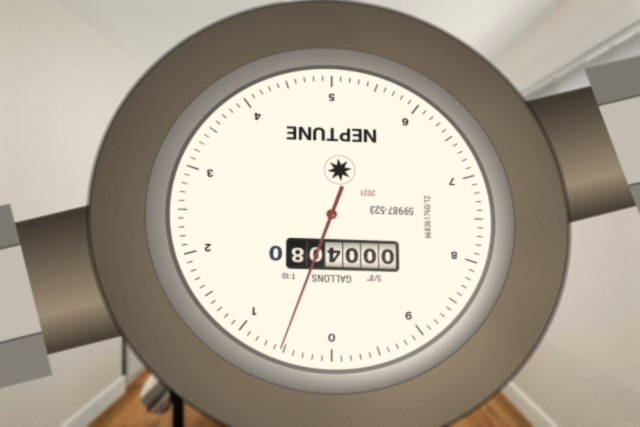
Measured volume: 4080.5 gal
